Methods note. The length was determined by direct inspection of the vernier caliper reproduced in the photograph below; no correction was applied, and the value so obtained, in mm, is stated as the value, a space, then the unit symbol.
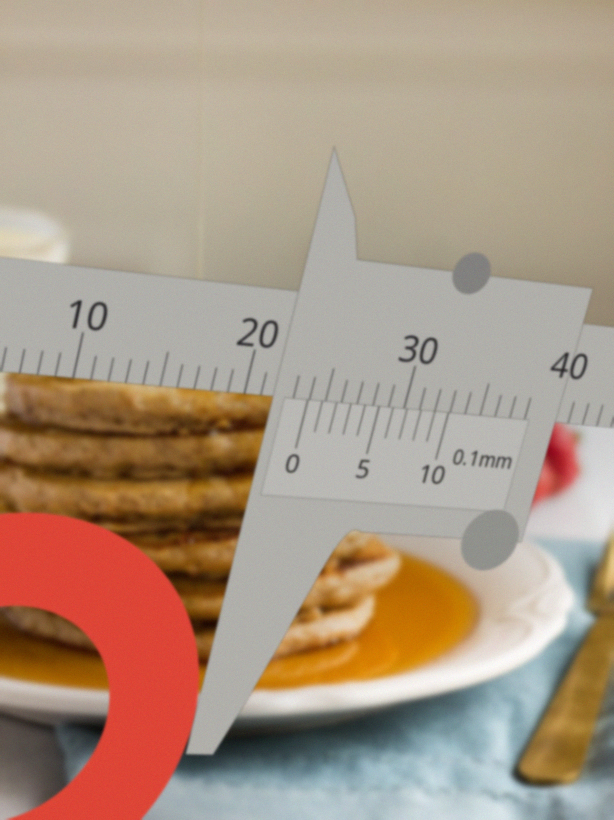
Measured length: 23.9 mm
